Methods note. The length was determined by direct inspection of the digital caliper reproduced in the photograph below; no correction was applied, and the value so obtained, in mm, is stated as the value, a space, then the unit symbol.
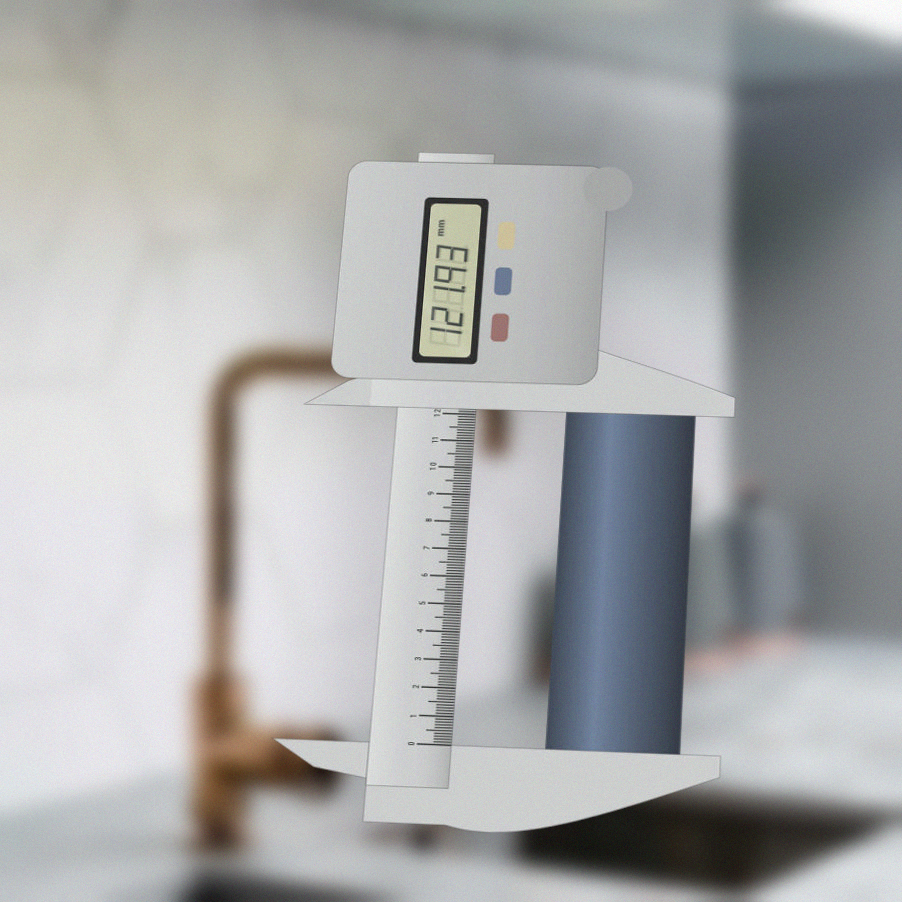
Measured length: 121.93 mm
